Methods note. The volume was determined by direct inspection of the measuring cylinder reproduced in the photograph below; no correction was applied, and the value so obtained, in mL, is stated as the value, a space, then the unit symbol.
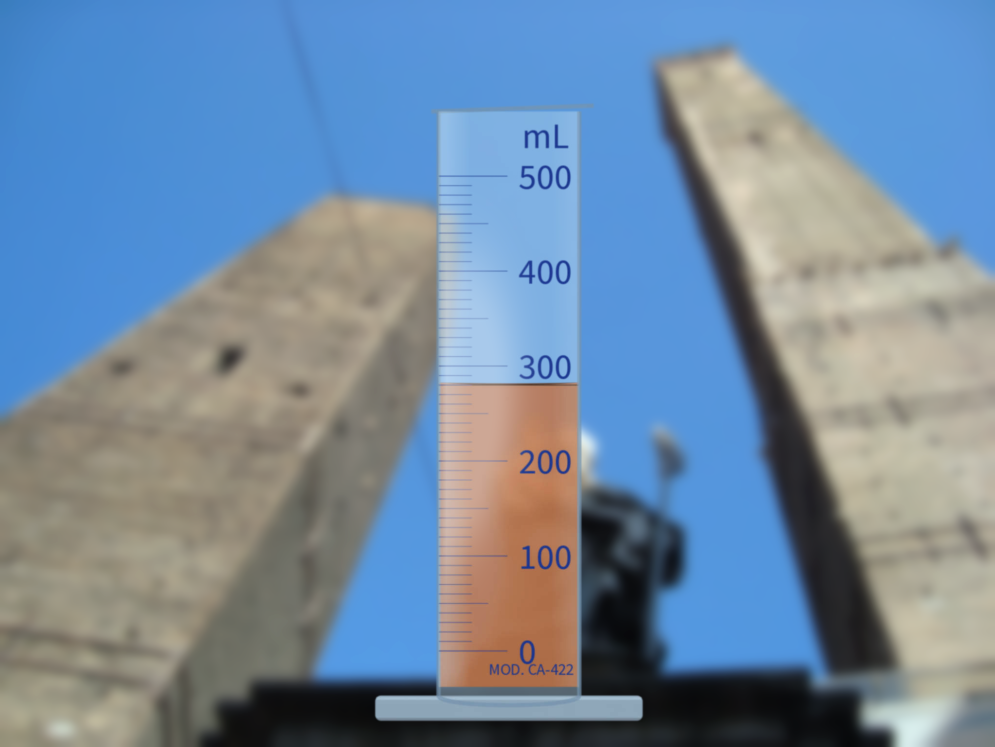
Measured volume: 280 mL
